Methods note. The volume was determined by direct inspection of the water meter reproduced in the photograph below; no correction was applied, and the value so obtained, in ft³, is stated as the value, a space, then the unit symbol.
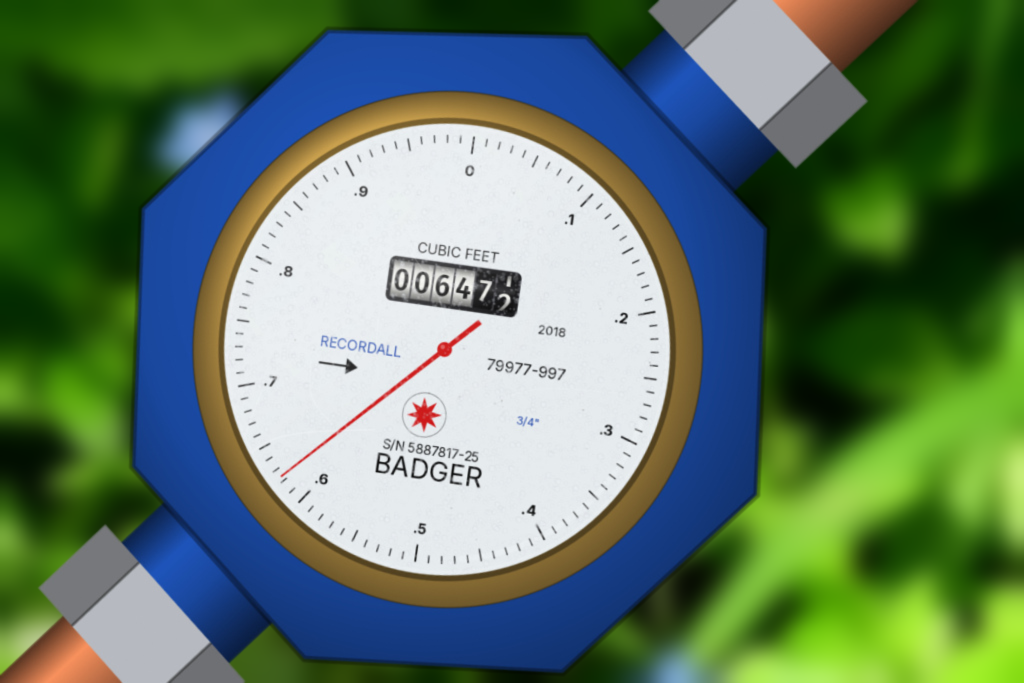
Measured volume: 6471.62 ft³
